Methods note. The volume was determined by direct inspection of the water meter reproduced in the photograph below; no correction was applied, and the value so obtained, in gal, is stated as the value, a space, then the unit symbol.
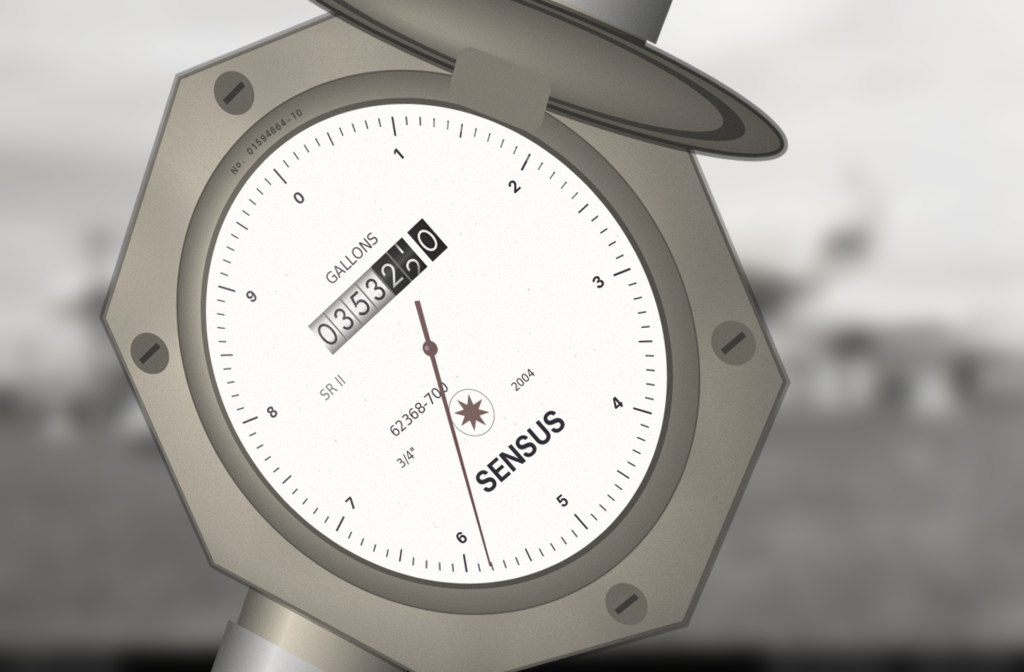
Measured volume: 353215.8 gal
